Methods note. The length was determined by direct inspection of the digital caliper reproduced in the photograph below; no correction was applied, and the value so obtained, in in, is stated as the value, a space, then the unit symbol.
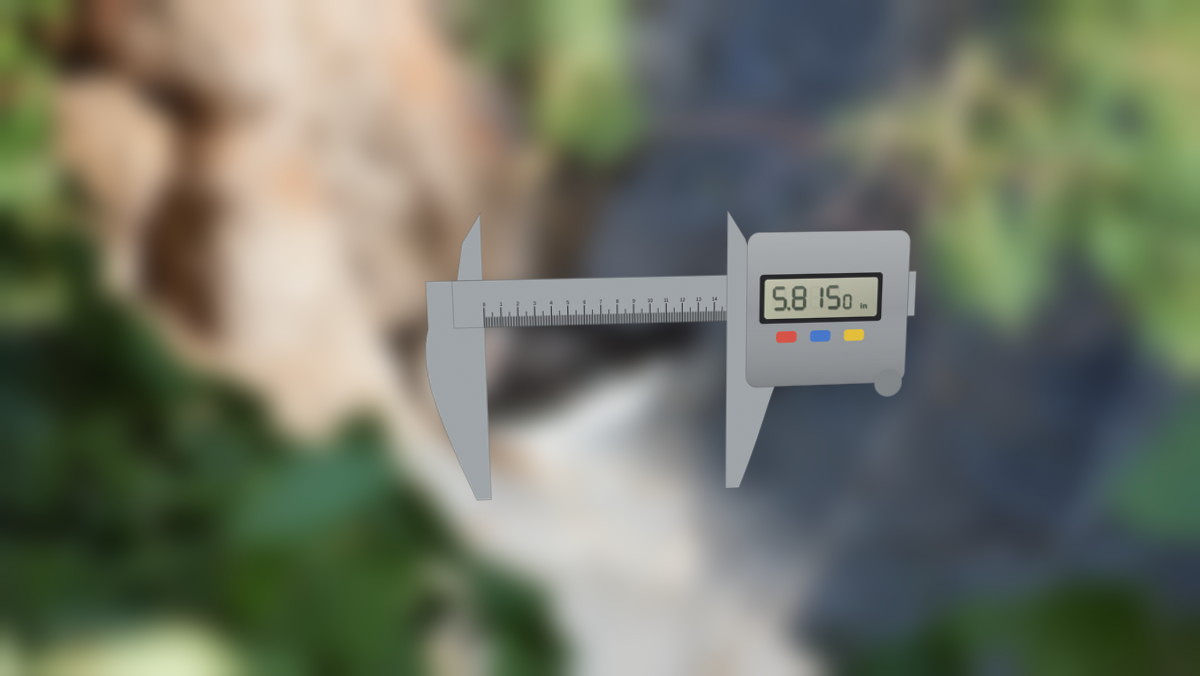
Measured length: 5.8150 in
